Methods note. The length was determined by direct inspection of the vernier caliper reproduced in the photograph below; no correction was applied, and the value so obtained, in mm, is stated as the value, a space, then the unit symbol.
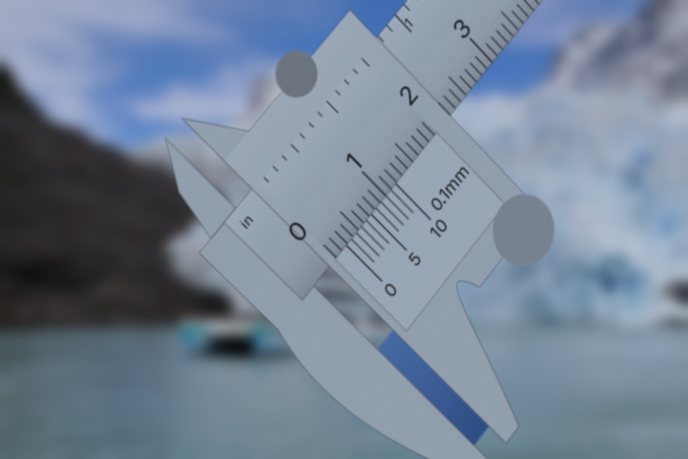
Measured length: 2.8 mm
